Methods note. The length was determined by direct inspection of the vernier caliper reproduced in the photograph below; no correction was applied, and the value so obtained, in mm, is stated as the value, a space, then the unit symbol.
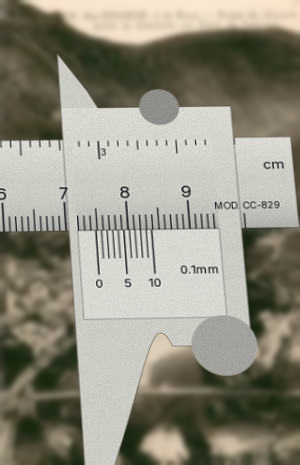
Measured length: 74.8 mm
